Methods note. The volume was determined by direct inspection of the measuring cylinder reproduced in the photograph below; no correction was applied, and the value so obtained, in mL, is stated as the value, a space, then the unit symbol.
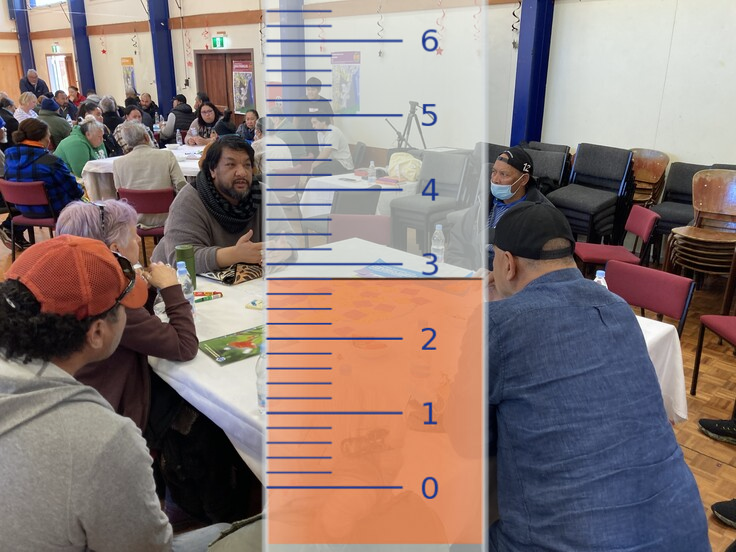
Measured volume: 2.8 mL
